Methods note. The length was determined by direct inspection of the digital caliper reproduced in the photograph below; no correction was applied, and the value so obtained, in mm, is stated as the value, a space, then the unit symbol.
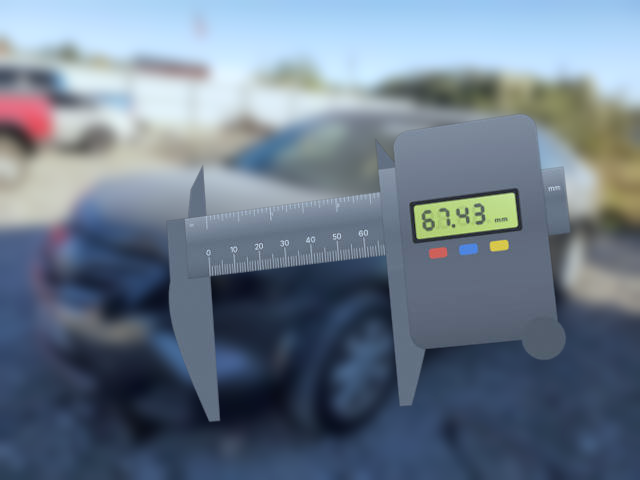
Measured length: 67.43 mm
